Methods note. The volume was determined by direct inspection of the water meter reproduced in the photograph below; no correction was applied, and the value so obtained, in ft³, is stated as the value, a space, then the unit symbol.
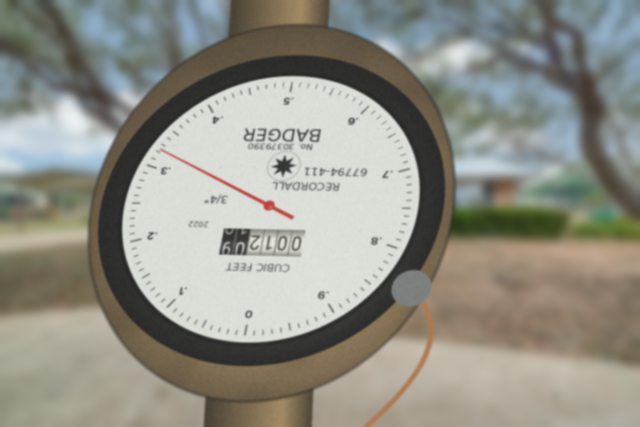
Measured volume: 1209.32 ft³
